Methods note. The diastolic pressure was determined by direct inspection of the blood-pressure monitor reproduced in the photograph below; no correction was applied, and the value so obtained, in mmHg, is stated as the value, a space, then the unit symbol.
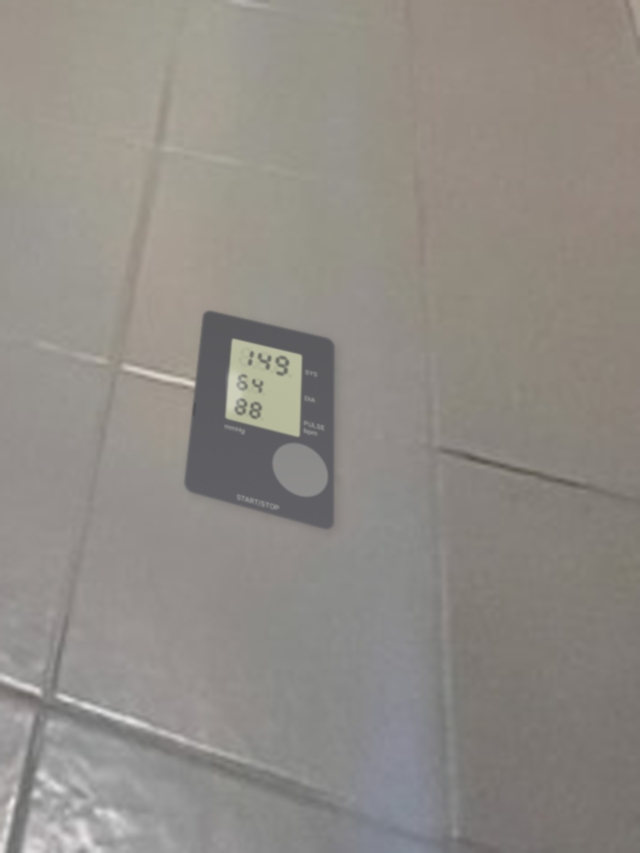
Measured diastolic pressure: 64 mmHg
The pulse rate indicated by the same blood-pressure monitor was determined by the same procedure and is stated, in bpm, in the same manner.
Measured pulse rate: 88 bpm
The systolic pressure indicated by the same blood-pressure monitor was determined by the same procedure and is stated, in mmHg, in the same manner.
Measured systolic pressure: 149 mmHg
